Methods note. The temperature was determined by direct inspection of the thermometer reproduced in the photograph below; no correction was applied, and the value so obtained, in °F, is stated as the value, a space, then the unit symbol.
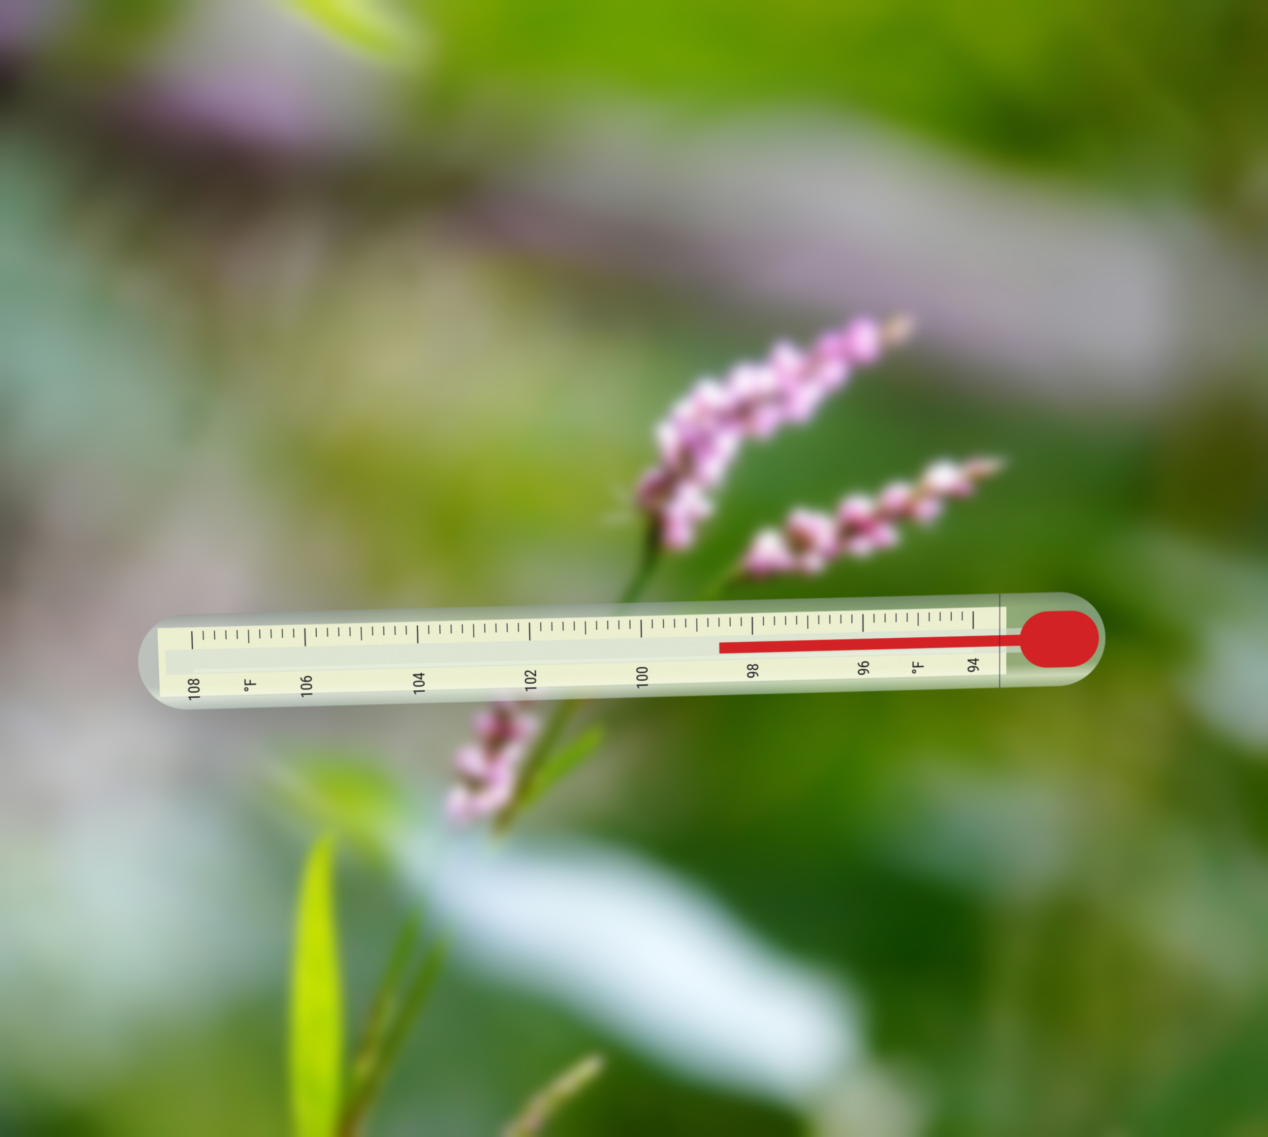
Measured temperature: 98.6 °F
